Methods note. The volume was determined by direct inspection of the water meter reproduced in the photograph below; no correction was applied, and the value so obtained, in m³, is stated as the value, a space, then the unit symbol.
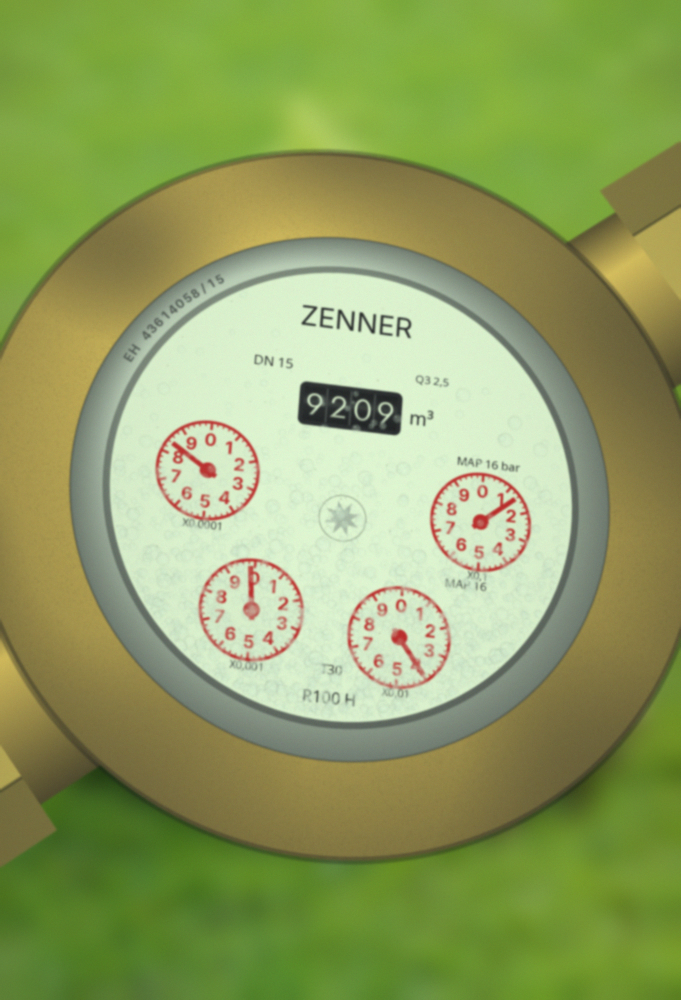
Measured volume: 9209.1398 m³
